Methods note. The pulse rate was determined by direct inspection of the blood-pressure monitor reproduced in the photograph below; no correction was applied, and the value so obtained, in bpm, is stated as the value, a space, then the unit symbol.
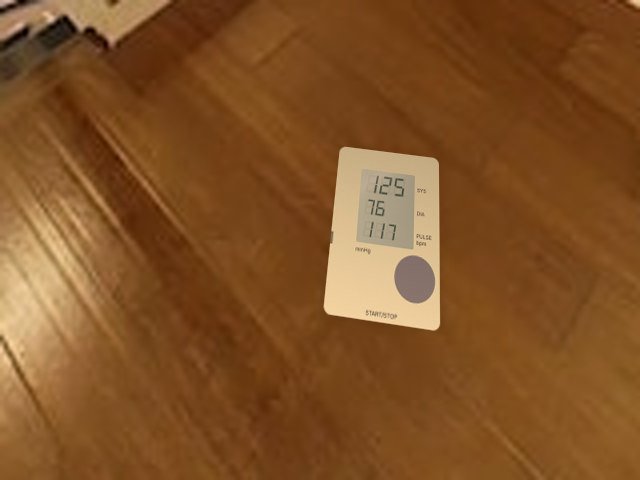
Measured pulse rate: 117 bpm
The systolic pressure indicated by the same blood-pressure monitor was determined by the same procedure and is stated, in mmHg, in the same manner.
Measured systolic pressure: 125 mmHg
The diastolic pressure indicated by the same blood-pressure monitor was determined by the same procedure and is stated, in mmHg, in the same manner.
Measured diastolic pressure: 76 mmHg
